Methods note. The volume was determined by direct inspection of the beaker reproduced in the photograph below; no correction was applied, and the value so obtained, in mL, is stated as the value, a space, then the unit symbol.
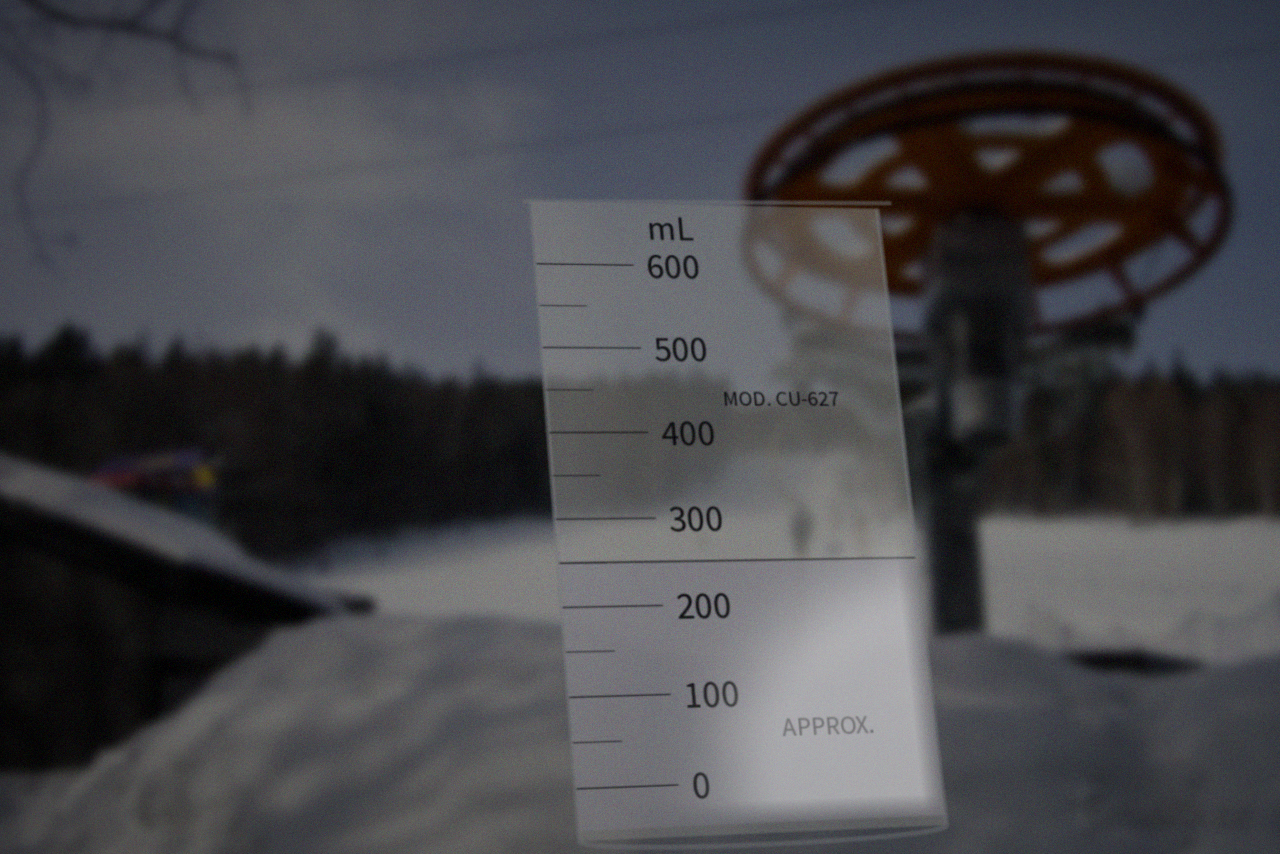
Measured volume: 250 mL
